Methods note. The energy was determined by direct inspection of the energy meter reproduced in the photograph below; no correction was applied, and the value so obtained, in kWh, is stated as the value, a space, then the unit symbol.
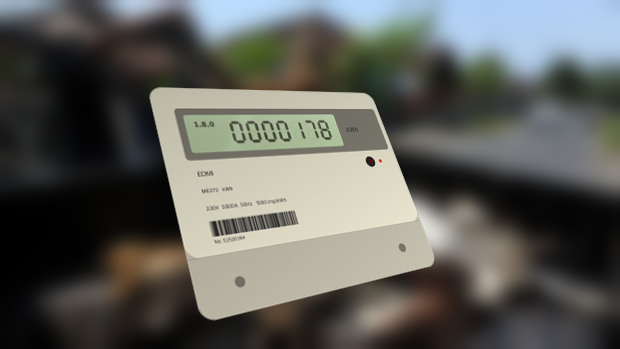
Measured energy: 178 kWh
